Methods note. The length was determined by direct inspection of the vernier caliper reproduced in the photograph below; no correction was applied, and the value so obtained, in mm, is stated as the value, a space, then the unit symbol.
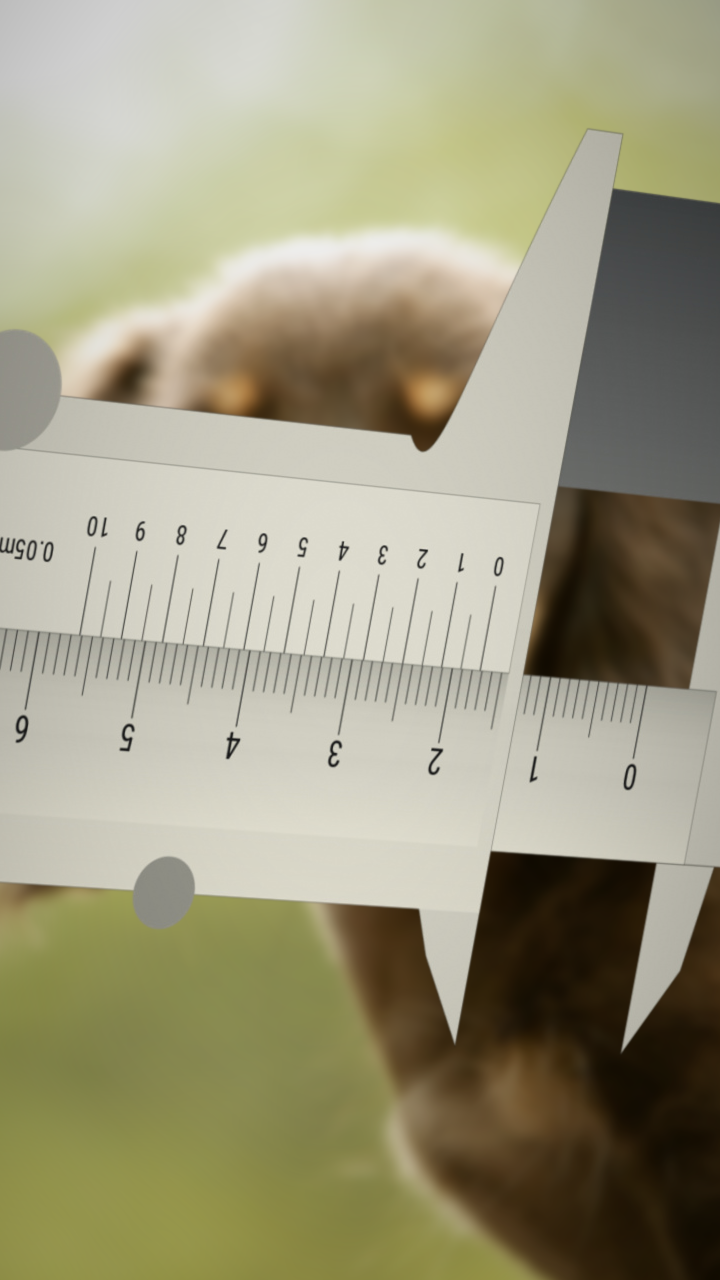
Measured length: 17.2 mm
